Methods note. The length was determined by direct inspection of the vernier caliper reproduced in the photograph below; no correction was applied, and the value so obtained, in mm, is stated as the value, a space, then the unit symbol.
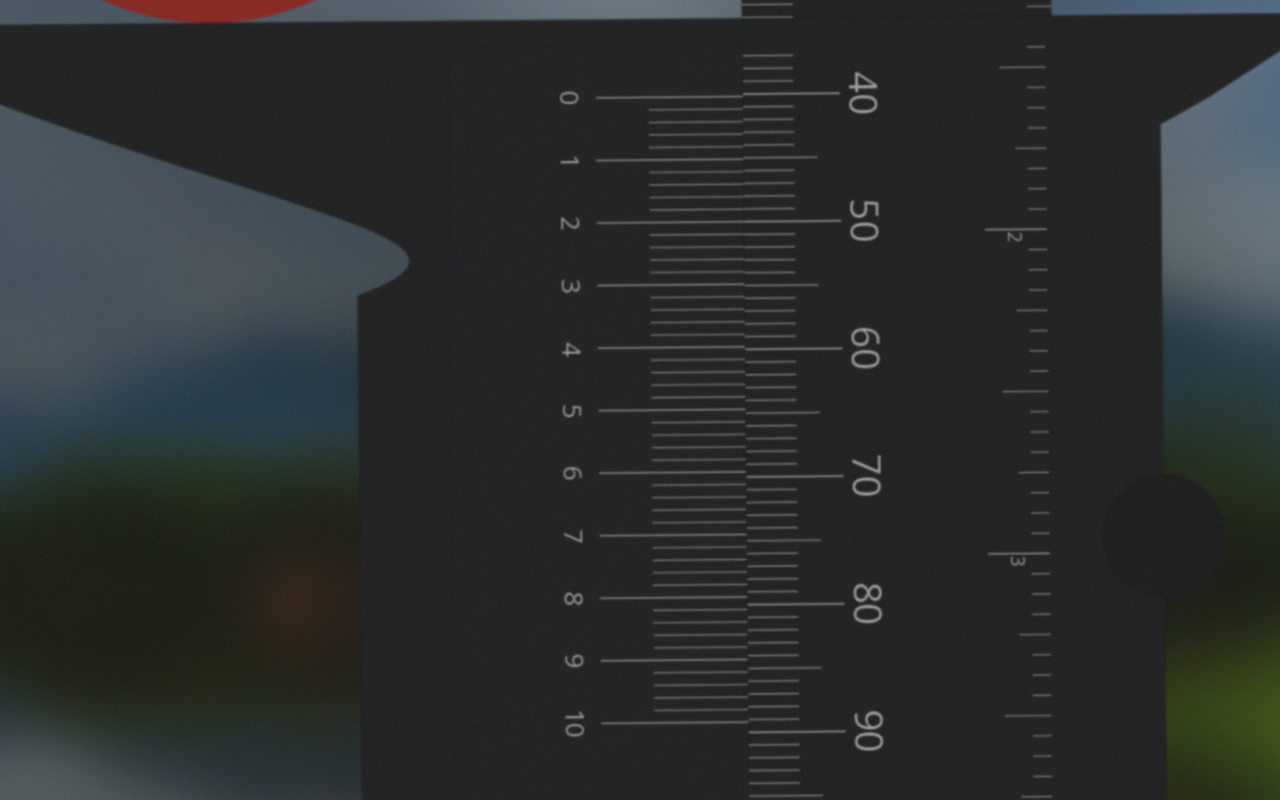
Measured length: 40.2 mm
